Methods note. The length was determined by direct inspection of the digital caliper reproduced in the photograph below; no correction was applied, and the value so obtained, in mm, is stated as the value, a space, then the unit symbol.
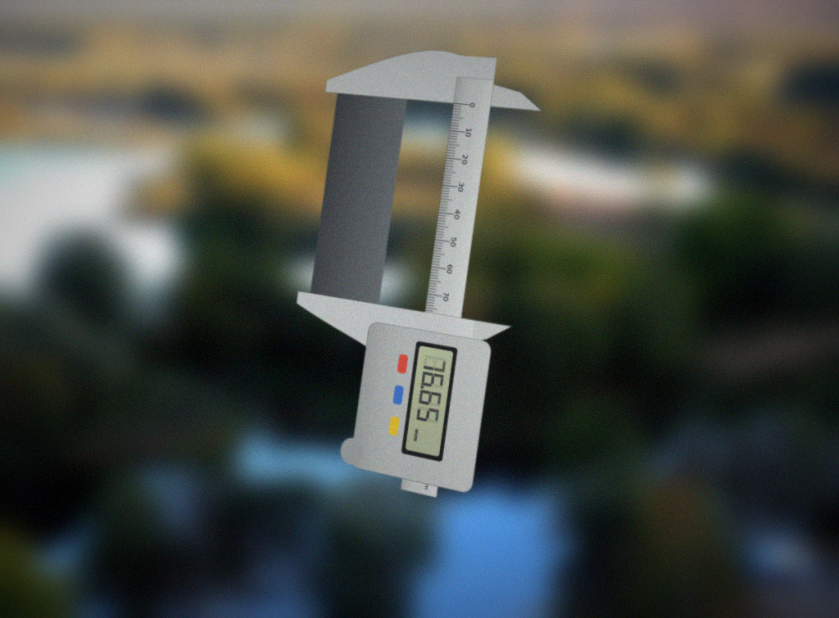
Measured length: 76.65 mm
